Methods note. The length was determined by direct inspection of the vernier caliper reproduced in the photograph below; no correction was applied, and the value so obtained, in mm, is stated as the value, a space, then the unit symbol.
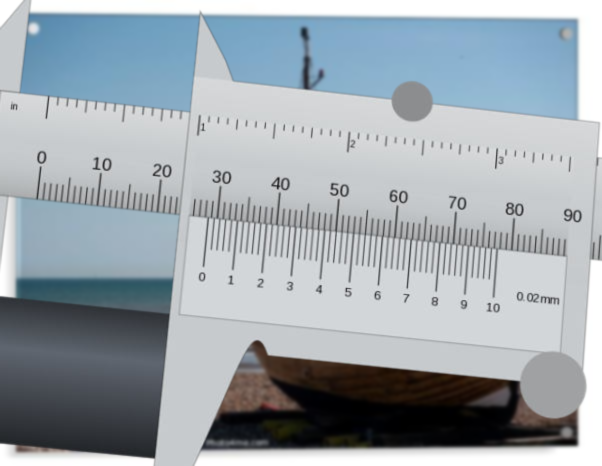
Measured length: 28.5 mm
